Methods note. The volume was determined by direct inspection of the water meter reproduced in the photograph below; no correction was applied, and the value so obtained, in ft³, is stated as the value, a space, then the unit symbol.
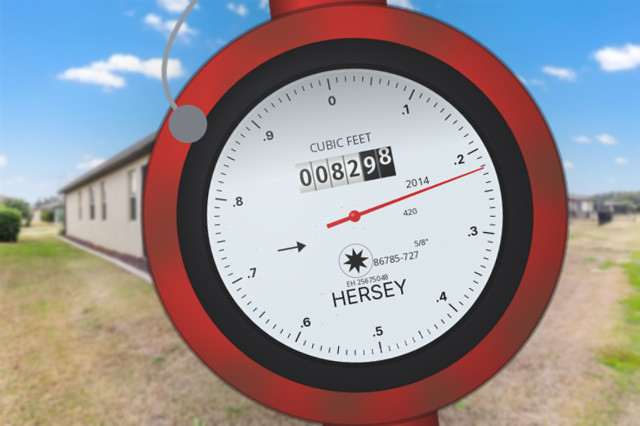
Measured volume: 8298.22 ft³
